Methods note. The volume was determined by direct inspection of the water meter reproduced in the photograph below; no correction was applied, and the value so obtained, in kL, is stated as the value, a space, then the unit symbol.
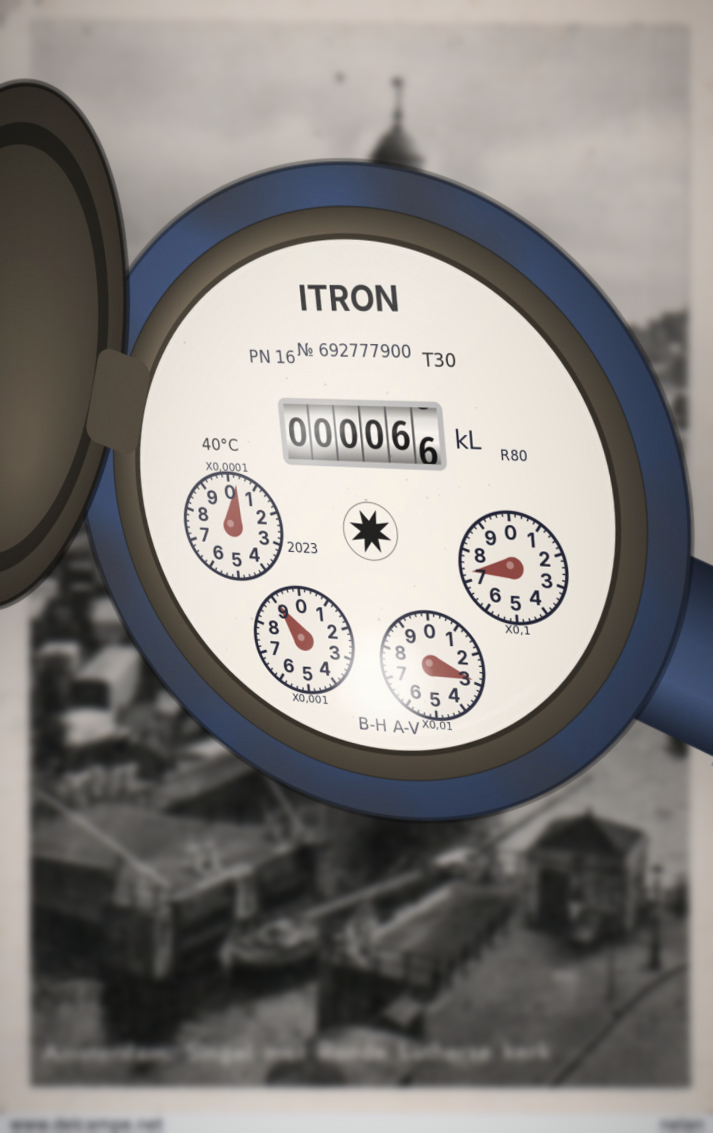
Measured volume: 65.7290 kL
